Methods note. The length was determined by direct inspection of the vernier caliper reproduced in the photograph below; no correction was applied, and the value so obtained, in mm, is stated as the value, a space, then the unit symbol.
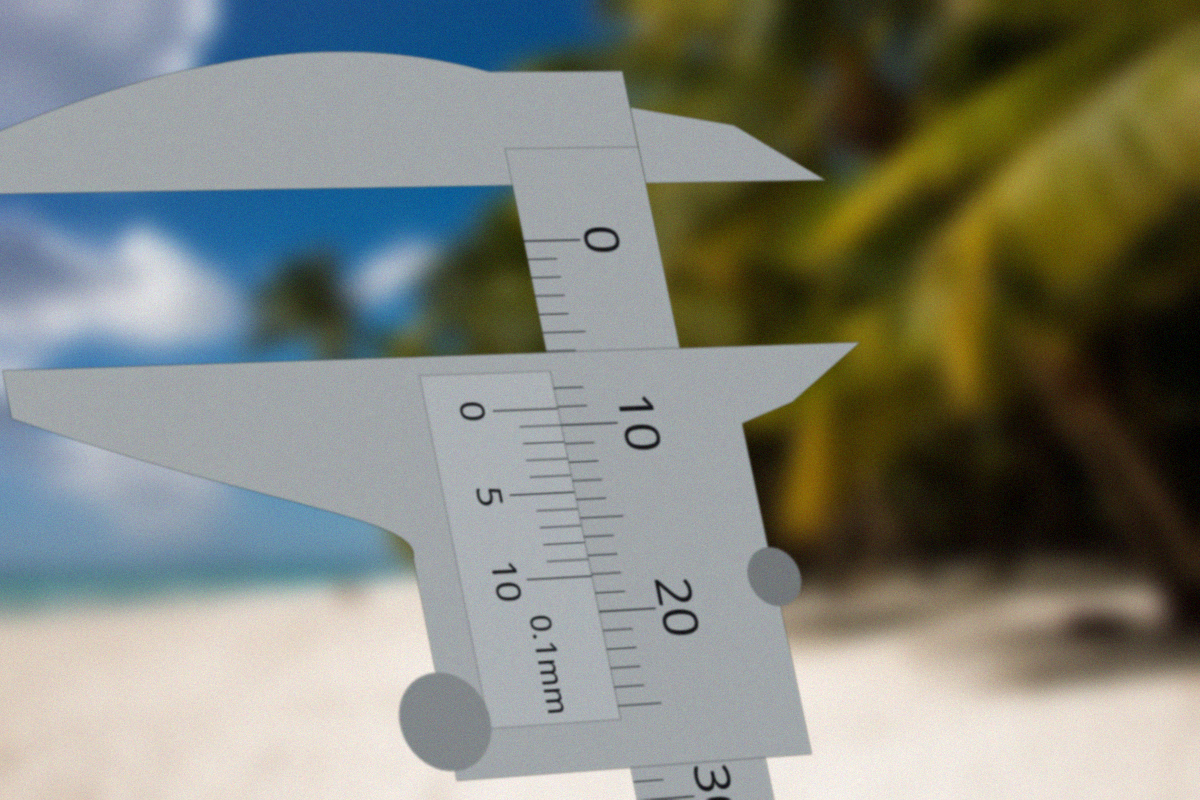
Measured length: 9.1 mm
